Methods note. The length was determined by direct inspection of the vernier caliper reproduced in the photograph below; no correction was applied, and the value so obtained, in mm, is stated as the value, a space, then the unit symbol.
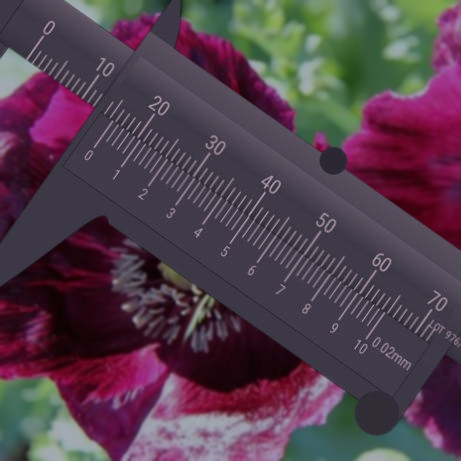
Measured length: 15.6 mm
